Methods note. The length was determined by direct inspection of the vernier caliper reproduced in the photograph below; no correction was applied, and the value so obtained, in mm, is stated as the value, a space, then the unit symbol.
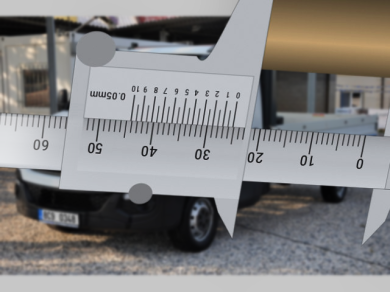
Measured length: 25.2 mm
